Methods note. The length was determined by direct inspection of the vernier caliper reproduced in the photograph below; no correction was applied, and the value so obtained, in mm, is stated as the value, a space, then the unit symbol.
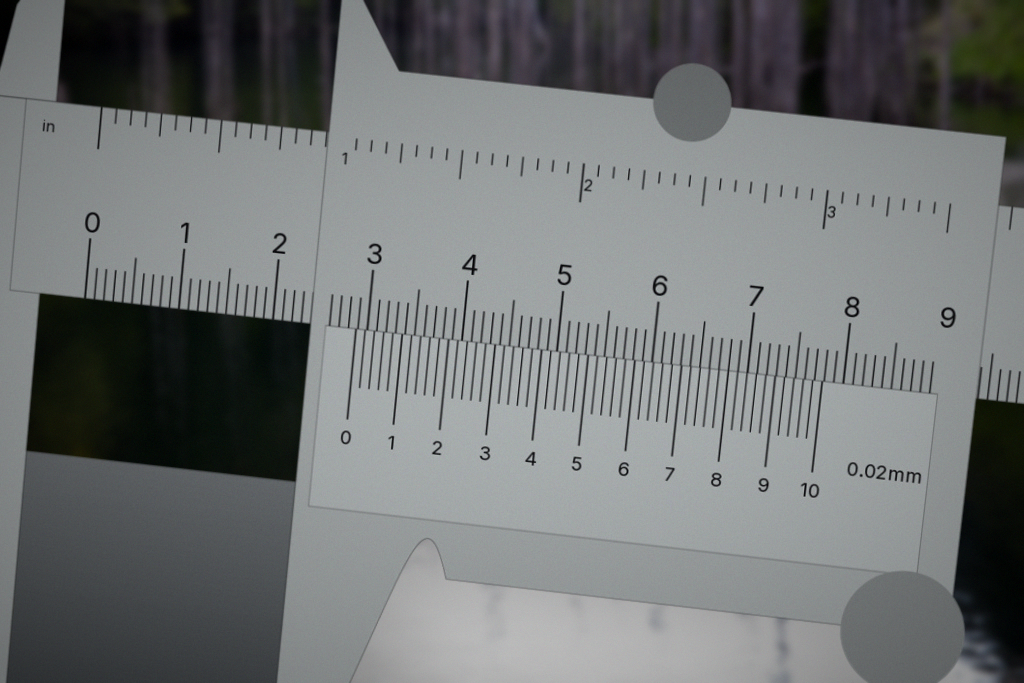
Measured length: 28.8 mm
